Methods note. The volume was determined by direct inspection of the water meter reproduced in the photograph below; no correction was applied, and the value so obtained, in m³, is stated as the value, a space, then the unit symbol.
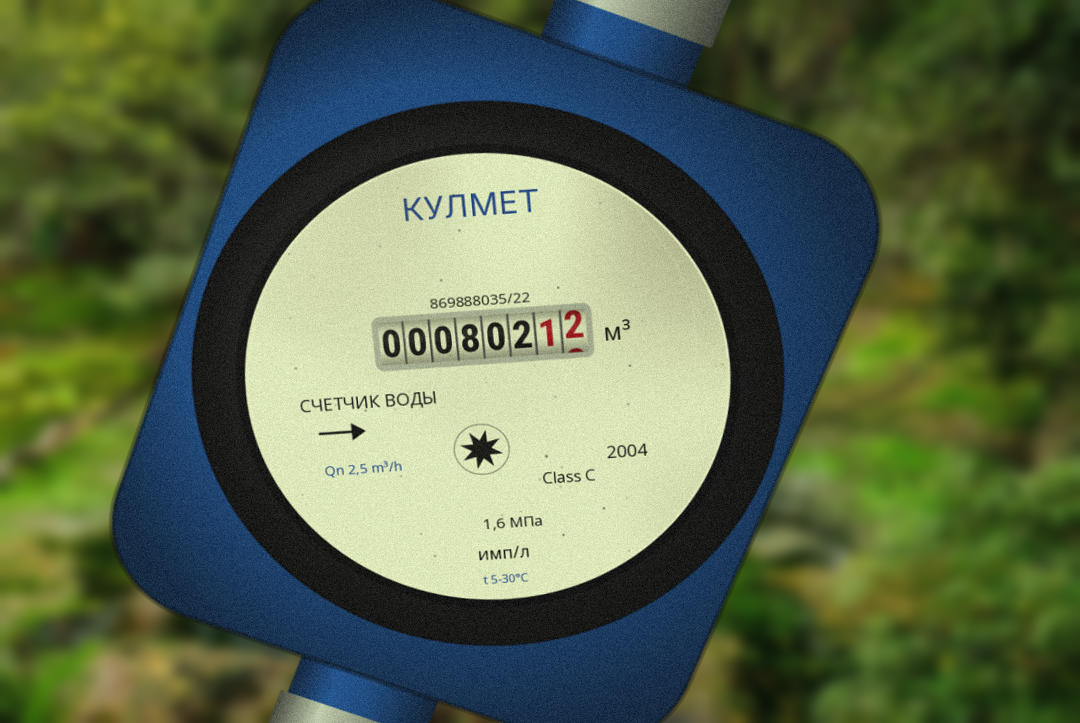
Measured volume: 802.12 m³
